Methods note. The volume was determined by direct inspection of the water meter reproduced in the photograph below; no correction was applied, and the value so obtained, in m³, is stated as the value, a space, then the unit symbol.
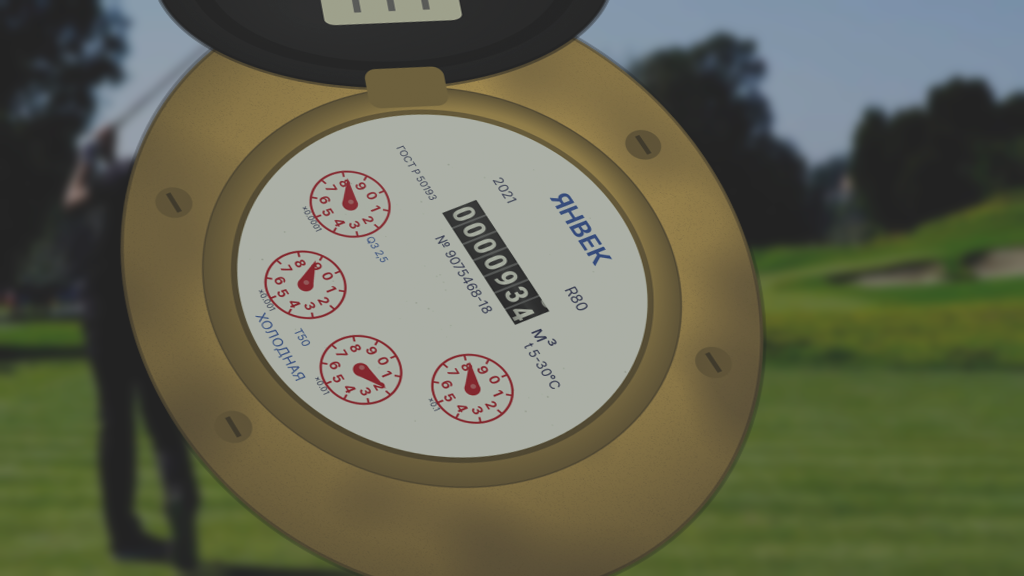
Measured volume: 933.8188 m³
